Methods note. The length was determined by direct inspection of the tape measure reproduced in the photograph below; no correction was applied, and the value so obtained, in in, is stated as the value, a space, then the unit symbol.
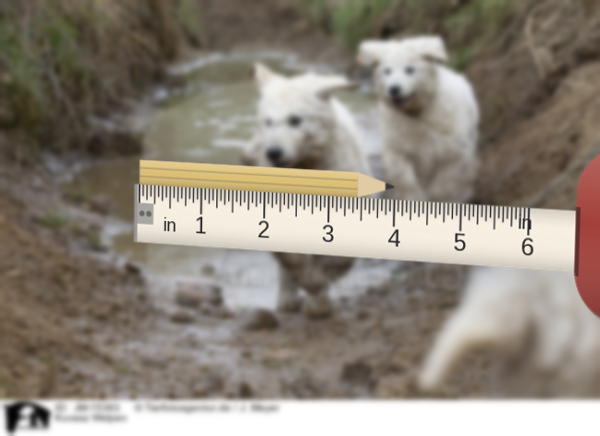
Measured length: 4 in
